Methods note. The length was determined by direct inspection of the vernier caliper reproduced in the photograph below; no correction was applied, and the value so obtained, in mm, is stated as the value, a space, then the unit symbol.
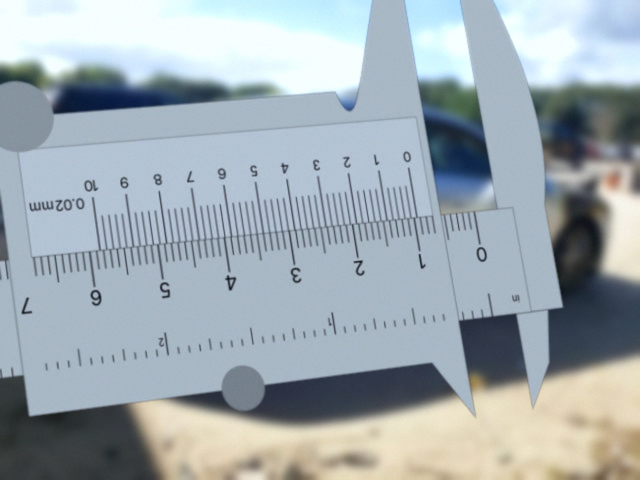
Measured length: 9.5 mm
